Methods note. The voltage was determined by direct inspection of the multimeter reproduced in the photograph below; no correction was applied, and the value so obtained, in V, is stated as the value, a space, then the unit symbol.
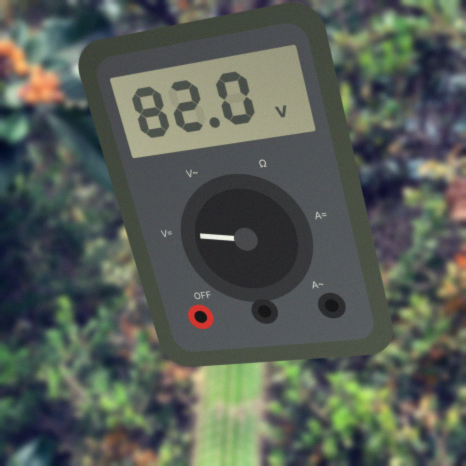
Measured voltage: 82.0 V
